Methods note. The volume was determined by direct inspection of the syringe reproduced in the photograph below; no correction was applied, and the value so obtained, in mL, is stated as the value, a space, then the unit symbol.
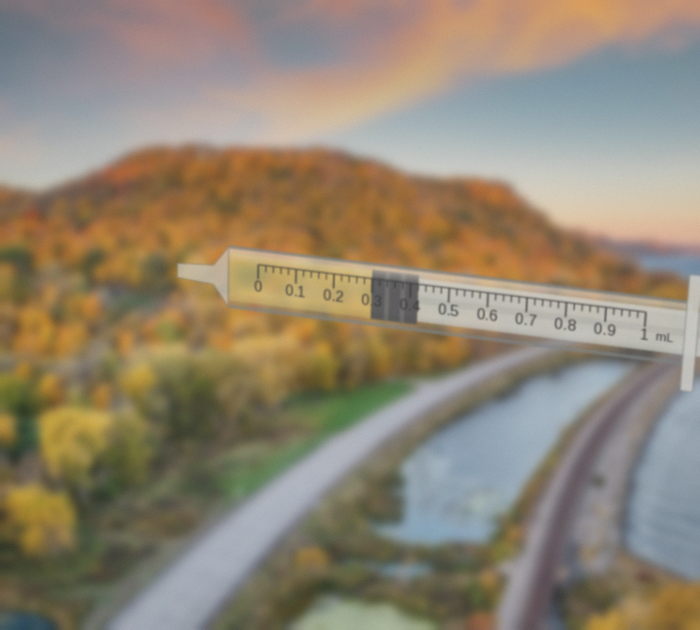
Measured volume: 0.3 mL
